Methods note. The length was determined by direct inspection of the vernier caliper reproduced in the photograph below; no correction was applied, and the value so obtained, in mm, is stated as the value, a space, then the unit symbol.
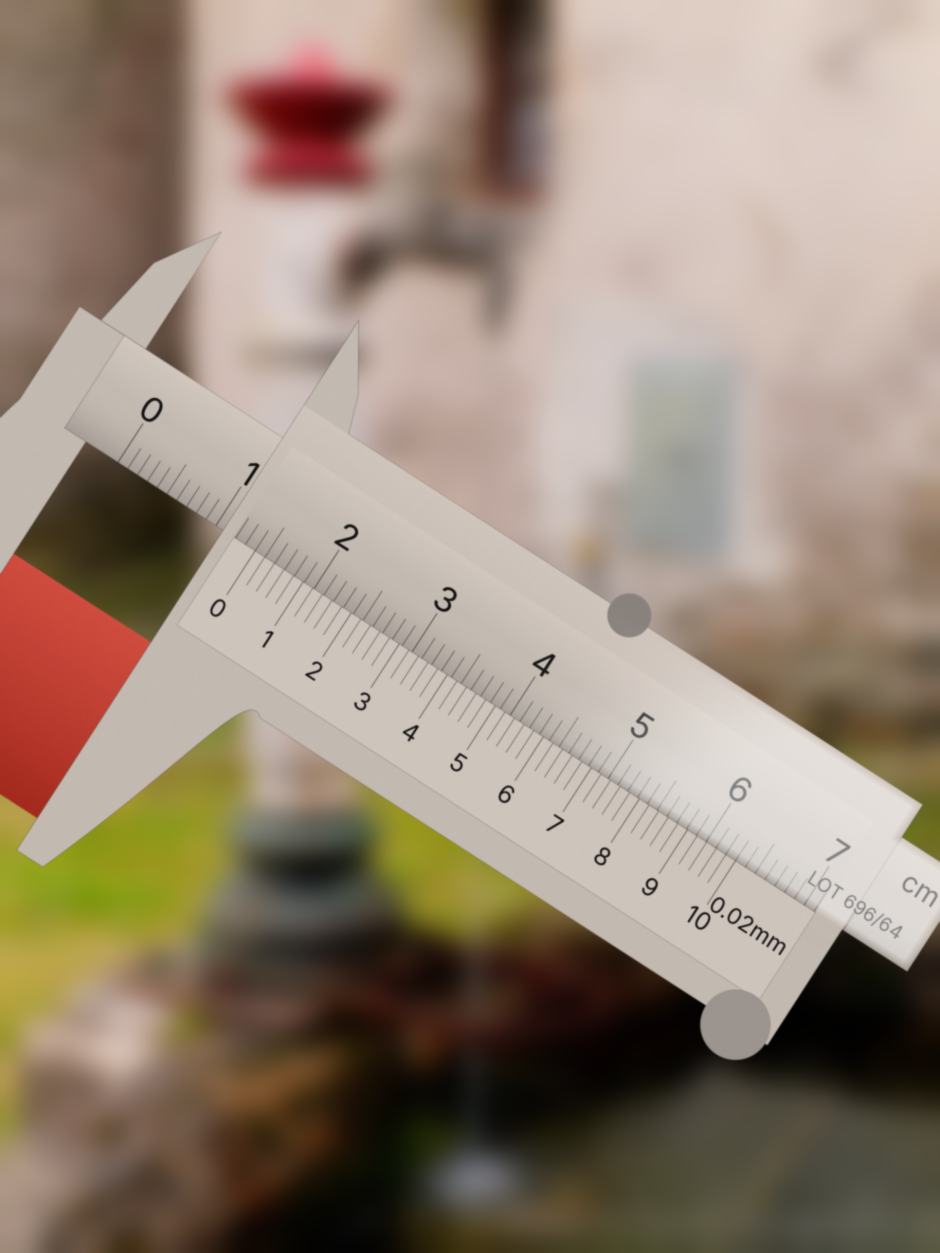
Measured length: 14.0 mm
